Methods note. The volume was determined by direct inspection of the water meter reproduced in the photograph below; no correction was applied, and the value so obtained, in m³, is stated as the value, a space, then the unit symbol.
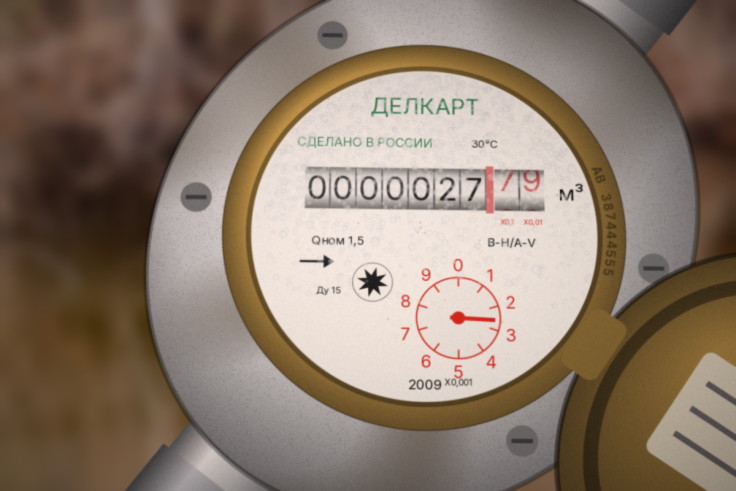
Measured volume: 27.792 m³
